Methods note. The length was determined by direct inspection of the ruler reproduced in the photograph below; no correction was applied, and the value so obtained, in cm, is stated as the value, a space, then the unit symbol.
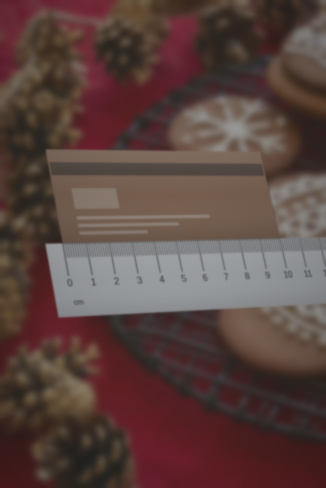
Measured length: 10 cm
